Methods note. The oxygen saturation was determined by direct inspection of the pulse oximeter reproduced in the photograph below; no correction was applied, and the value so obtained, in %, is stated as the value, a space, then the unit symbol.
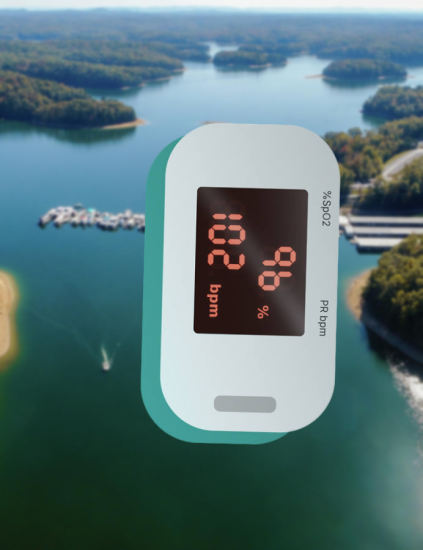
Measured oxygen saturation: 96 %
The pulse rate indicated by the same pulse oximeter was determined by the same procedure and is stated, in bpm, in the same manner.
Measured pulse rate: 102 bpm
